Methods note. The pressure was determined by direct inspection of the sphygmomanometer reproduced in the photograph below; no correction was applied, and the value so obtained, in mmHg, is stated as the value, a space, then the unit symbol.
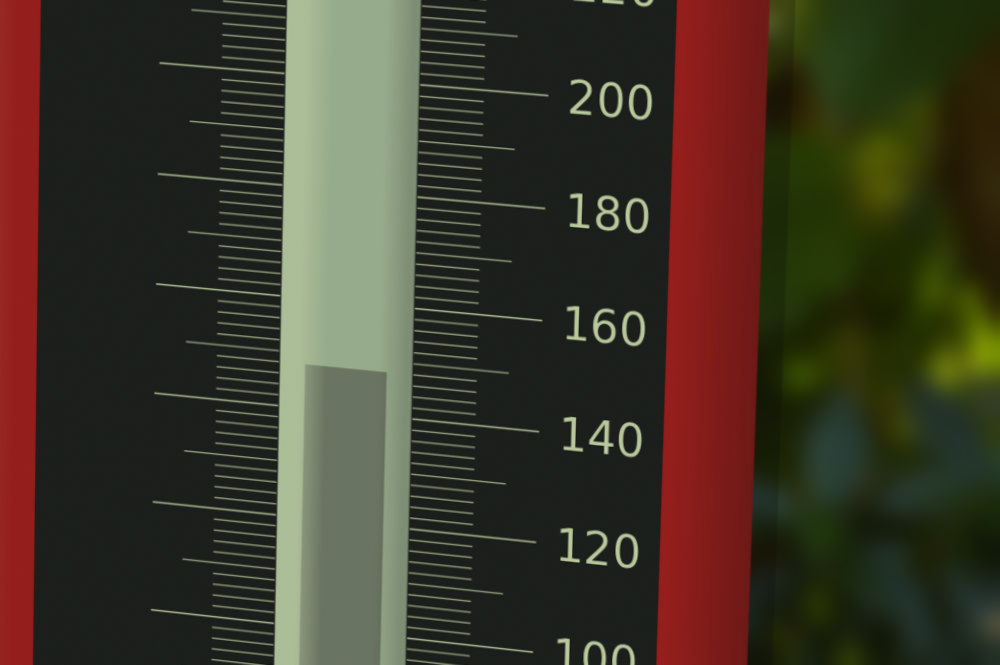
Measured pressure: 148 mmHg
